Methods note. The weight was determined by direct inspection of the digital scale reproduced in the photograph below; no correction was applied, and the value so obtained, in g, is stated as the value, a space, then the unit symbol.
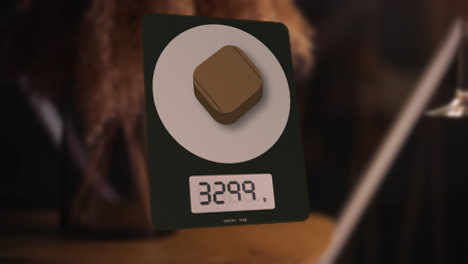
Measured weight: 3299 g
